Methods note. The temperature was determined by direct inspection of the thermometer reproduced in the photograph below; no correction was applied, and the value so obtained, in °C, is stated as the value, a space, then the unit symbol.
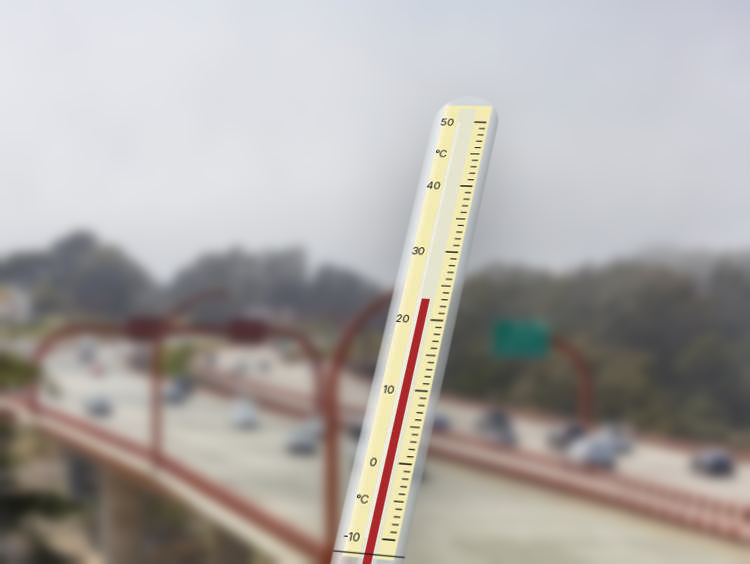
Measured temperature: 23 °C
